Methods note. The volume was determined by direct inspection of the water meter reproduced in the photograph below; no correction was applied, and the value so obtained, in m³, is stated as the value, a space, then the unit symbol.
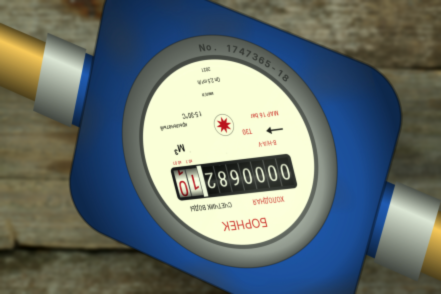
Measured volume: 682.10 m³
